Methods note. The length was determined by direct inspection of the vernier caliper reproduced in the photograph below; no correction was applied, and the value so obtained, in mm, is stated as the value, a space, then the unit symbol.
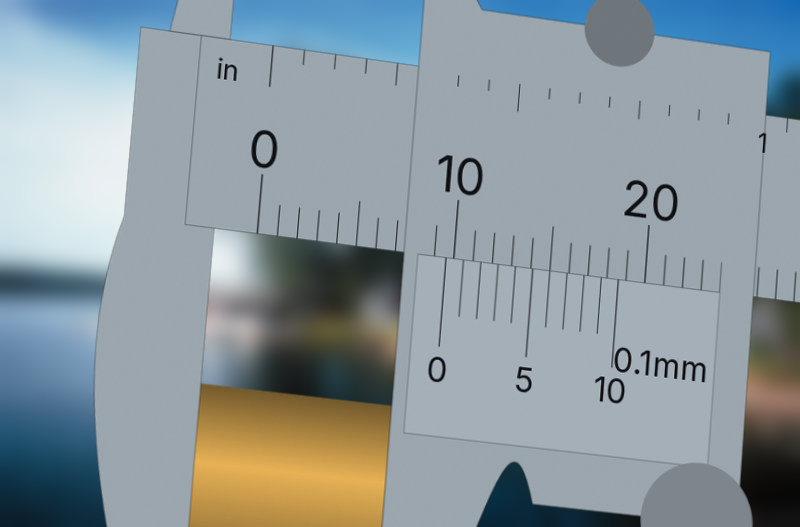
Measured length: 9.6 mm
